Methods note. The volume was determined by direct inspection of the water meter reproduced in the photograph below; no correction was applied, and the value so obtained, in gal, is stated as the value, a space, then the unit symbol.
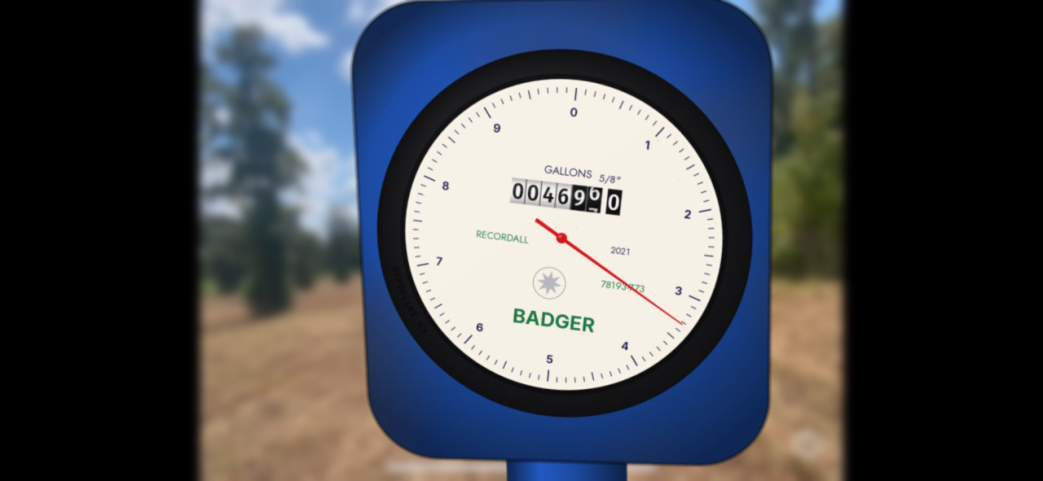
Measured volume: 46963.3 gal
